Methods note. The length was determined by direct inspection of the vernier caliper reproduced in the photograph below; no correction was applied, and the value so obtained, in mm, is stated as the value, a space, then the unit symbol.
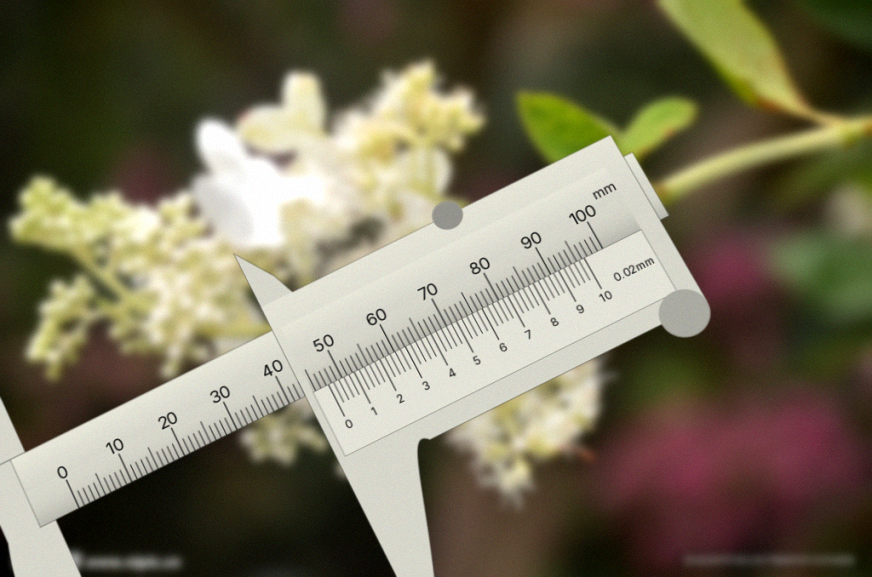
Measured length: 47.4 mm
